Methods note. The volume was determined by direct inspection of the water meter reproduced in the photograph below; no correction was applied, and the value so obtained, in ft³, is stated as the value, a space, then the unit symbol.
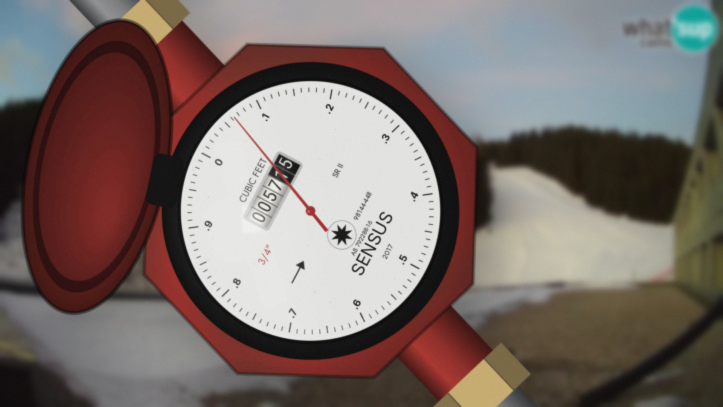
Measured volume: 5715.06 ft³
